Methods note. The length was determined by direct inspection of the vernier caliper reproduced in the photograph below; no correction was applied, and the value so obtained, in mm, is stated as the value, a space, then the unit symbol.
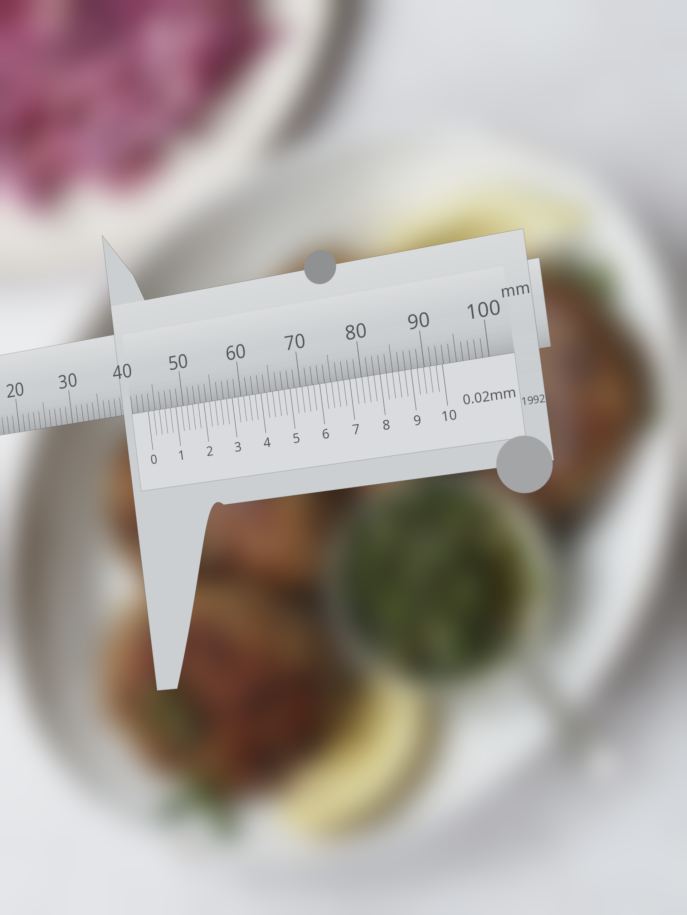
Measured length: 43.8 mm
